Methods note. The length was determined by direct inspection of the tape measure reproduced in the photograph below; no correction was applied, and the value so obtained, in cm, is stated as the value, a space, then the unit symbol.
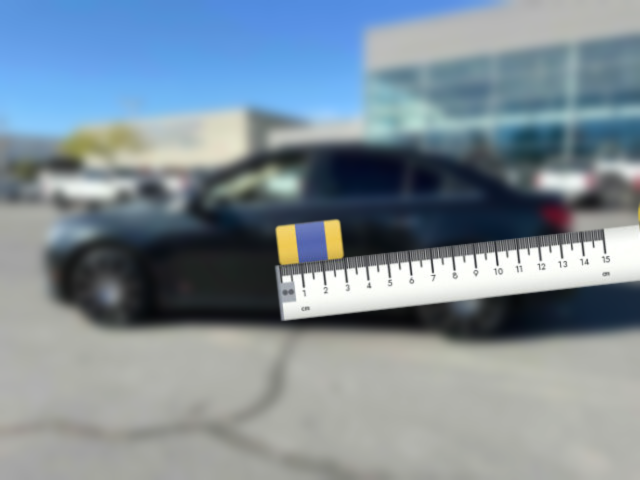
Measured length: 3 cm
